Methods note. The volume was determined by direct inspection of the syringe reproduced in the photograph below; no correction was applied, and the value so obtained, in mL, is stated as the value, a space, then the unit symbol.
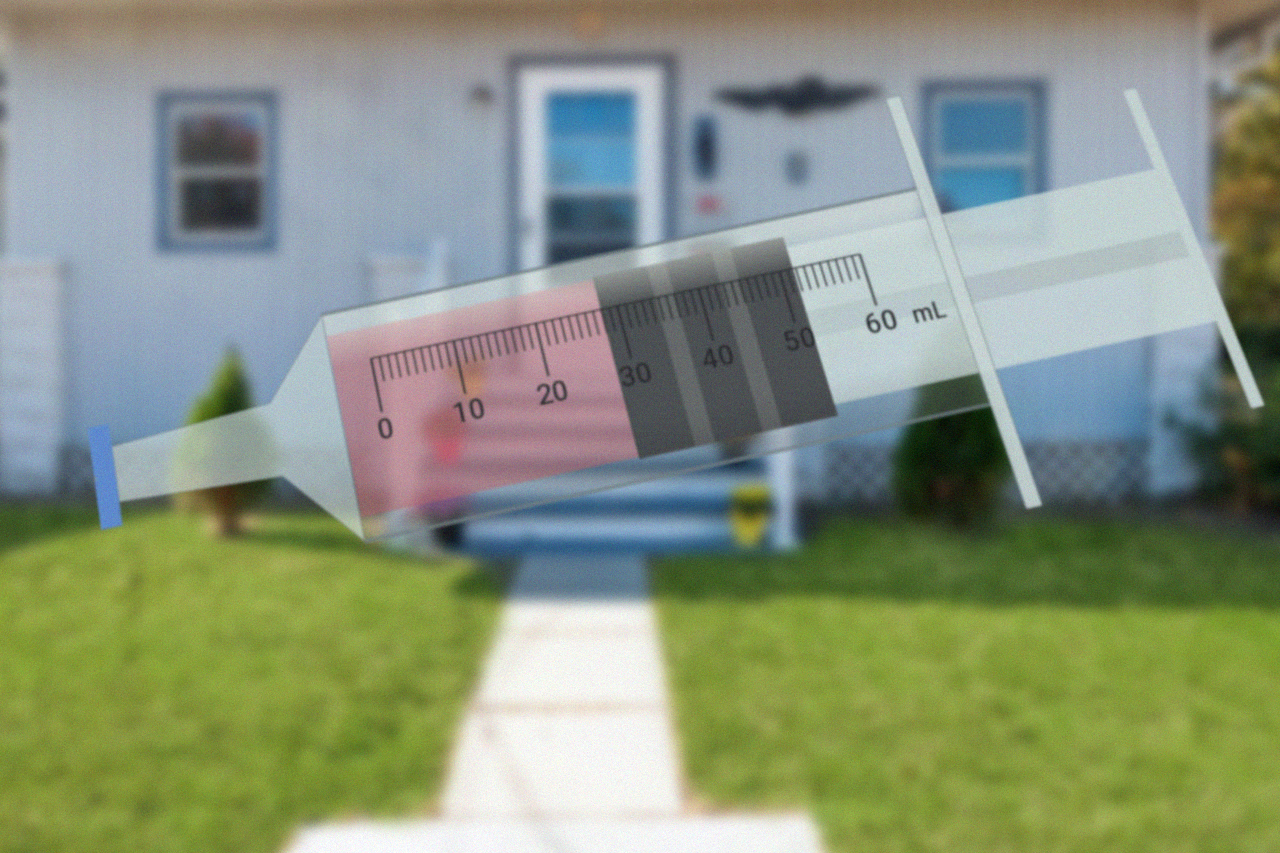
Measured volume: 28 mL
